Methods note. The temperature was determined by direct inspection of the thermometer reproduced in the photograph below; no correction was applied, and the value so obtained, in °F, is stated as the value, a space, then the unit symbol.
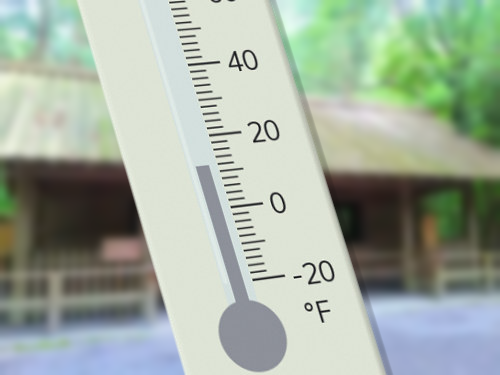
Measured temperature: 12 °F
